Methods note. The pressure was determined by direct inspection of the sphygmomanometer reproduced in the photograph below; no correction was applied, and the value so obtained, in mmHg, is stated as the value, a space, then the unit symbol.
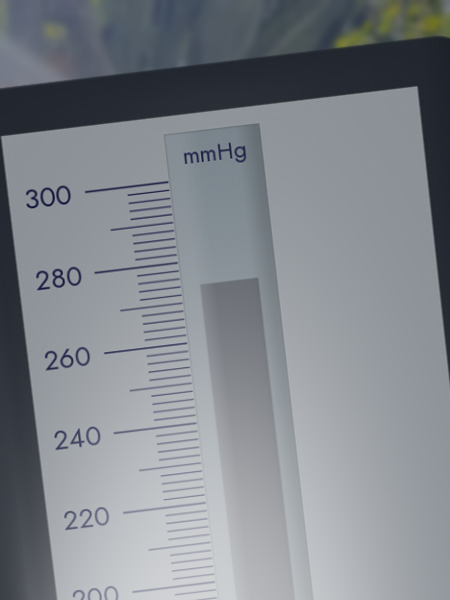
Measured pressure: 274 mmHg
